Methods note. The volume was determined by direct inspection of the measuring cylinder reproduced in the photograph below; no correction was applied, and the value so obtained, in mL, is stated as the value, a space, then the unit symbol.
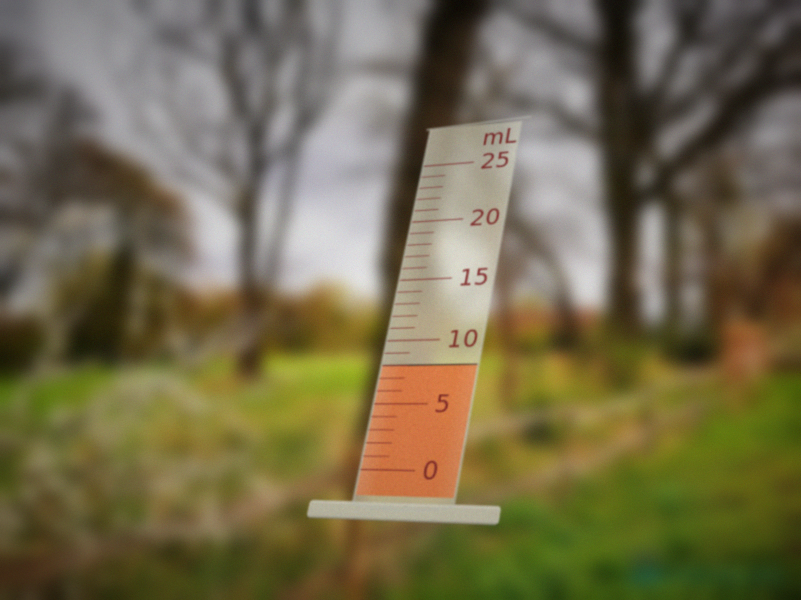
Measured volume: 8 mL
